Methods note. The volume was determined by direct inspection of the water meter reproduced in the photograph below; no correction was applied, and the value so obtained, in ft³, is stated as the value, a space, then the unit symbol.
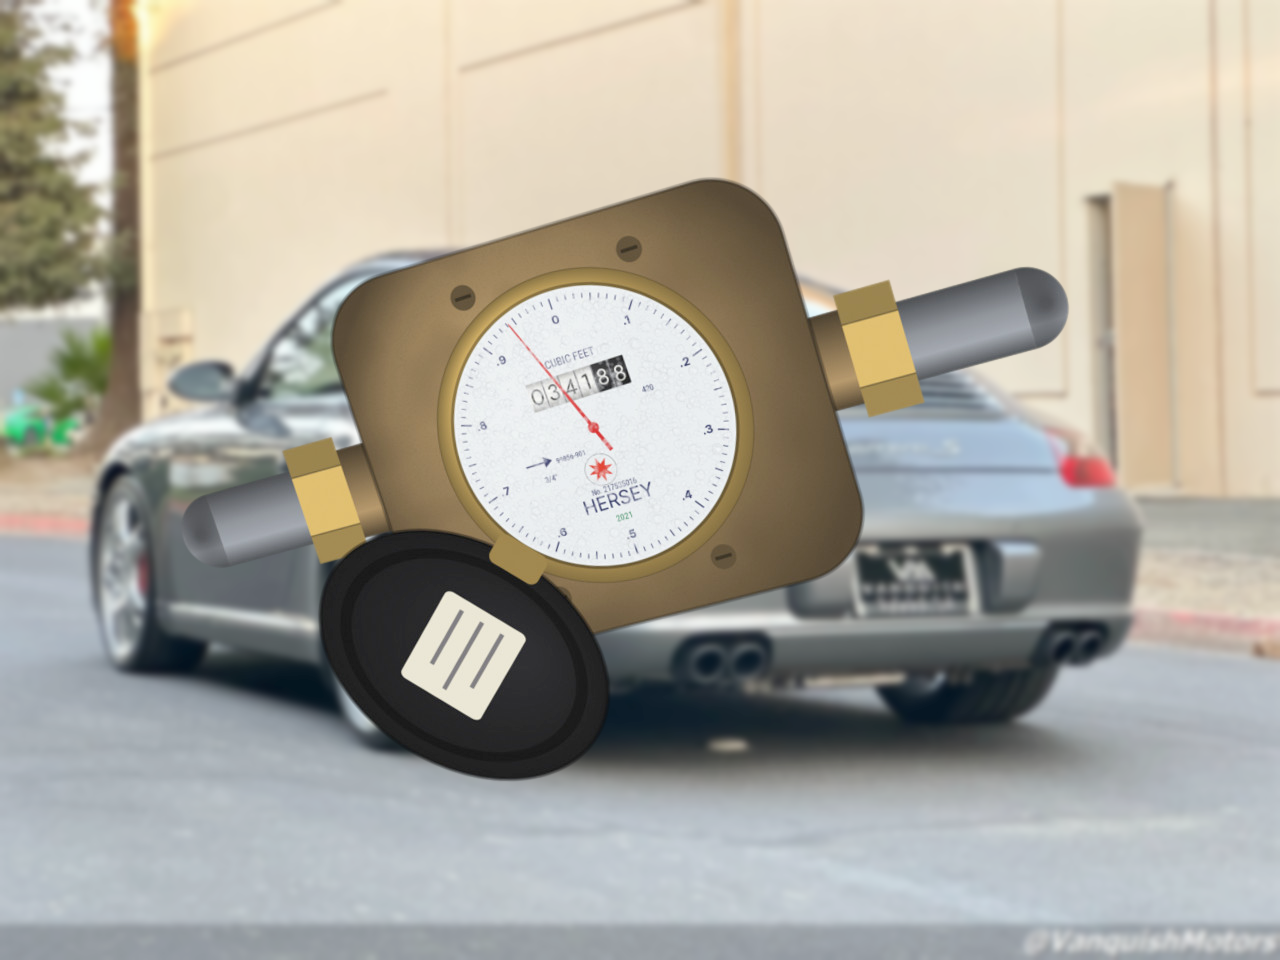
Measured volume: 34187.94 ft³
